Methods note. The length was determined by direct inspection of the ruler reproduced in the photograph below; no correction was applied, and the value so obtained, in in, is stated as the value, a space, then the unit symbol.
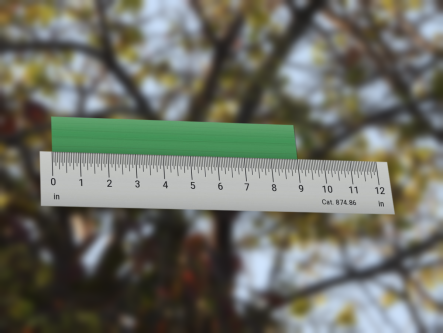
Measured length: 9 in
